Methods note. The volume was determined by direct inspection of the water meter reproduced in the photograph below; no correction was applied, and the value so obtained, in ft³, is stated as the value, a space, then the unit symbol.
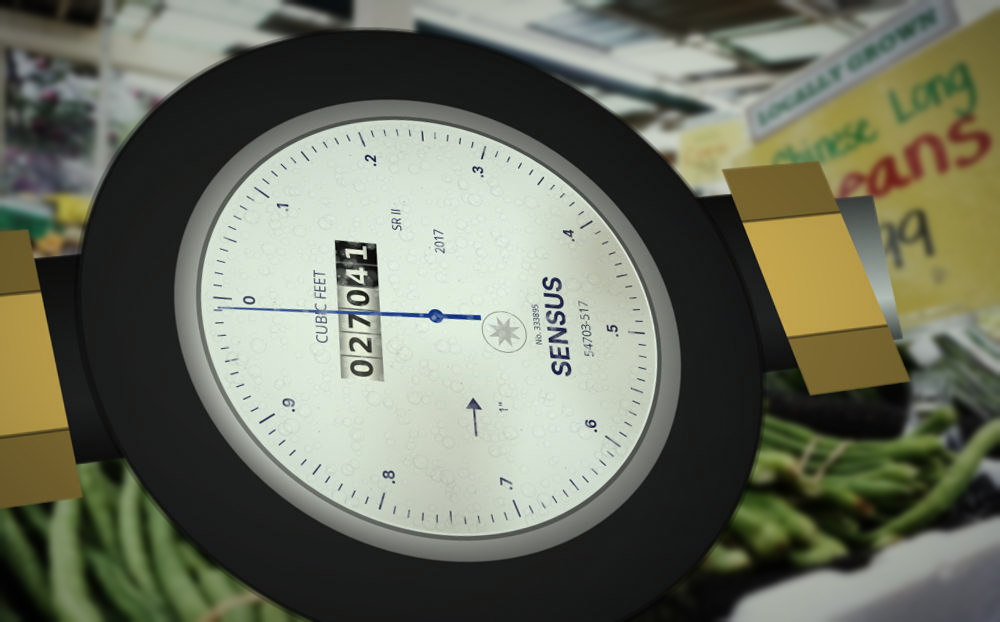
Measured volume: 27040.99 ft³
